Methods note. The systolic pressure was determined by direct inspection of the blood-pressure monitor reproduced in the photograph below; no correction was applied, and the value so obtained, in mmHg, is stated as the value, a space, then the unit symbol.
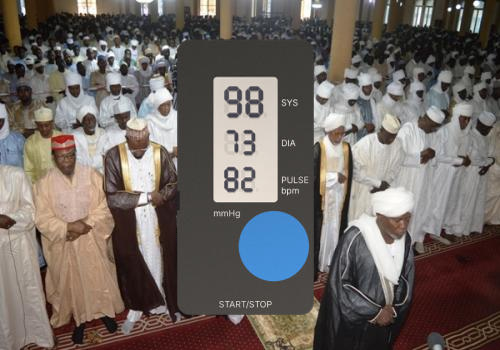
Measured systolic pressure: 98 mmHg
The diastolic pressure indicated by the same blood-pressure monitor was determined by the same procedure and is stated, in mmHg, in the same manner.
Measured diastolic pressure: 73 mmHg
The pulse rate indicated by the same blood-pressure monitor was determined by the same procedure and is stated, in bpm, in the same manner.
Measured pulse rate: 82 bpm
